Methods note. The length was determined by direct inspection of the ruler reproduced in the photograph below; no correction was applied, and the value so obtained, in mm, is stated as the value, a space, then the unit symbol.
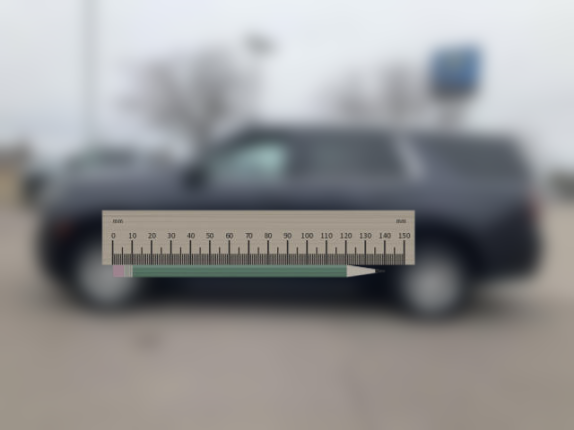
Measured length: 140 mm
